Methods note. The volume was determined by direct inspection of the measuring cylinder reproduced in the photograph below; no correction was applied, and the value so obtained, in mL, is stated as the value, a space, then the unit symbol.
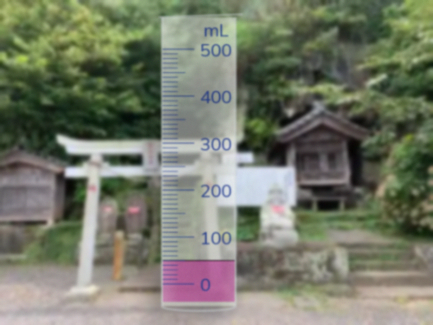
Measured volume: 50 mL
